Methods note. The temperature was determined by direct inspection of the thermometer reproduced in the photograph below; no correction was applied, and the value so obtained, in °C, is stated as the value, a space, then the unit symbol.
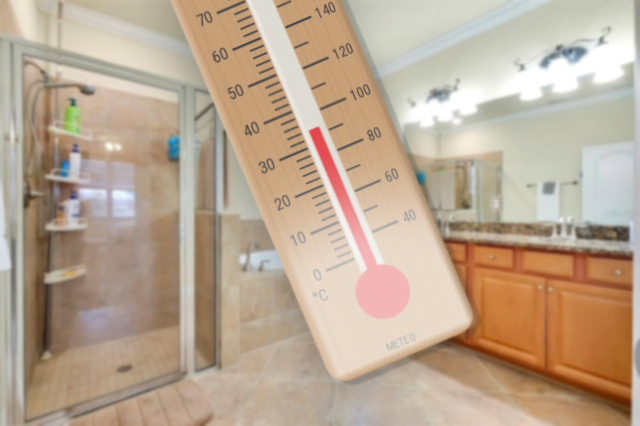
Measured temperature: 34 °C
